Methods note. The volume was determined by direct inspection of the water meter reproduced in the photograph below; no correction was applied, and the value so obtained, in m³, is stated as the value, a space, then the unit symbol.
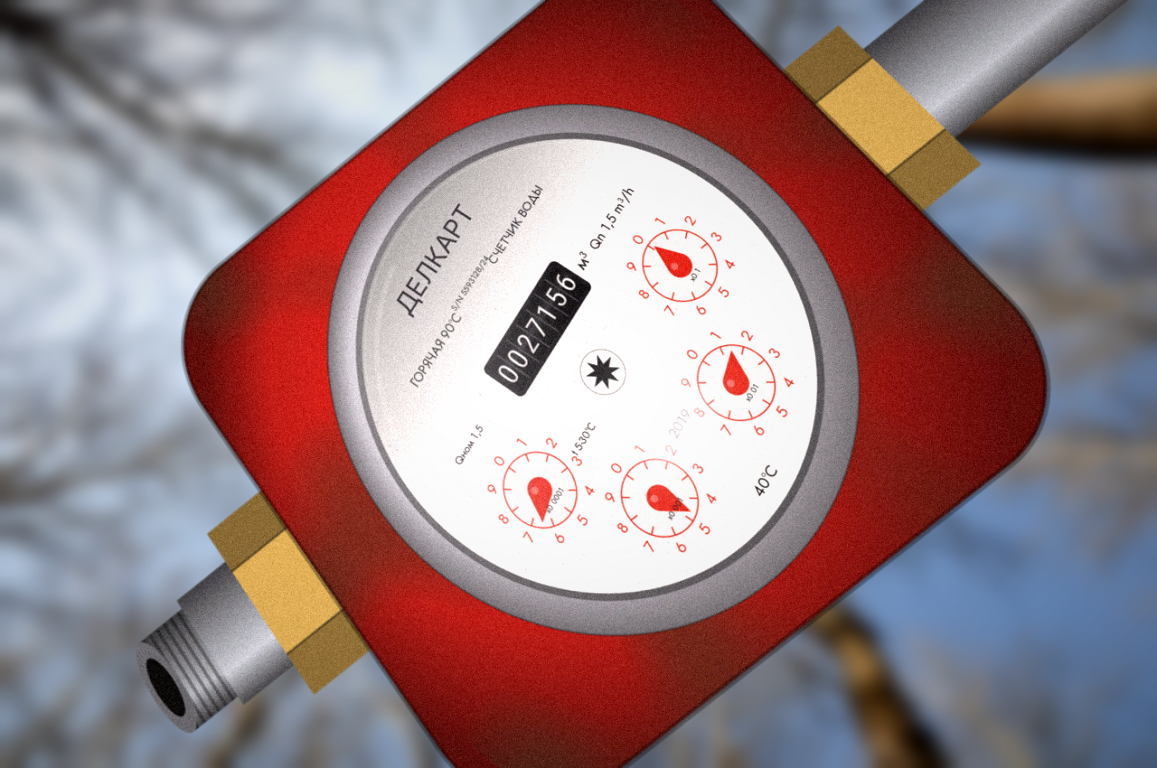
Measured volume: 27156.0146 m³
